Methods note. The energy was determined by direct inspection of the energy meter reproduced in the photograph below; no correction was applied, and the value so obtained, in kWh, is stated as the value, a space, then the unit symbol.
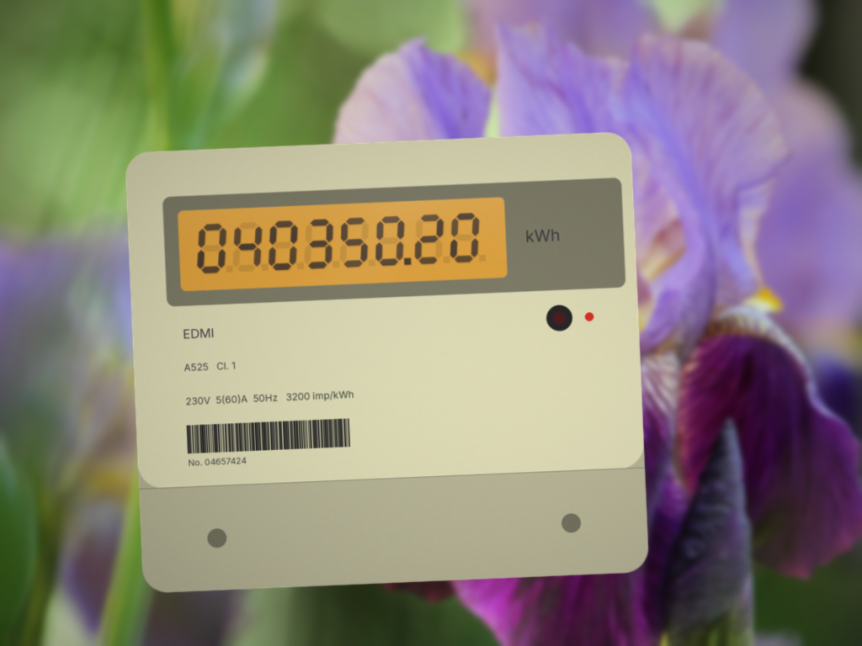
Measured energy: 40350.20 kWh
